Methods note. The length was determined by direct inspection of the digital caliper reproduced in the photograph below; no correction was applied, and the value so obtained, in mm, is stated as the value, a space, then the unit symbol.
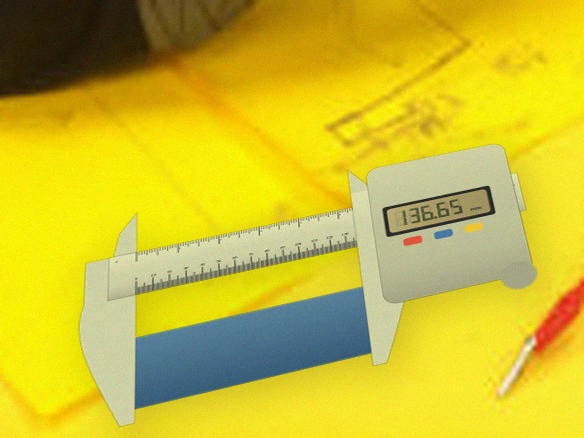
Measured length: 136.65 mm
